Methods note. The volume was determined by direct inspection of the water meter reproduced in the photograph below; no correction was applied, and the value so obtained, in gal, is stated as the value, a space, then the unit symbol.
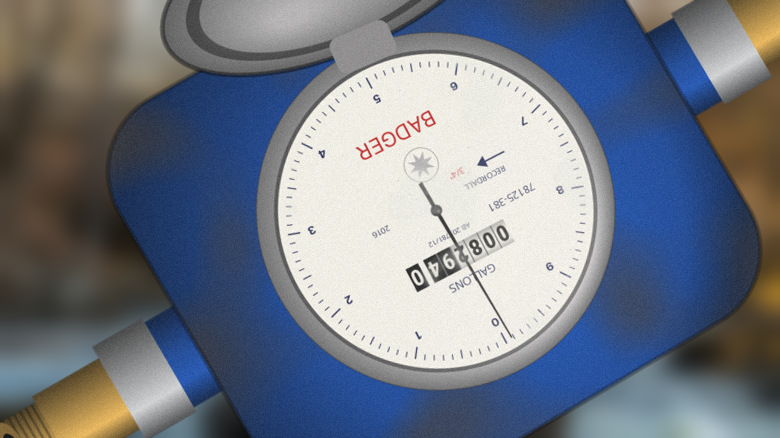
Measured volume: 82939.9 gal
